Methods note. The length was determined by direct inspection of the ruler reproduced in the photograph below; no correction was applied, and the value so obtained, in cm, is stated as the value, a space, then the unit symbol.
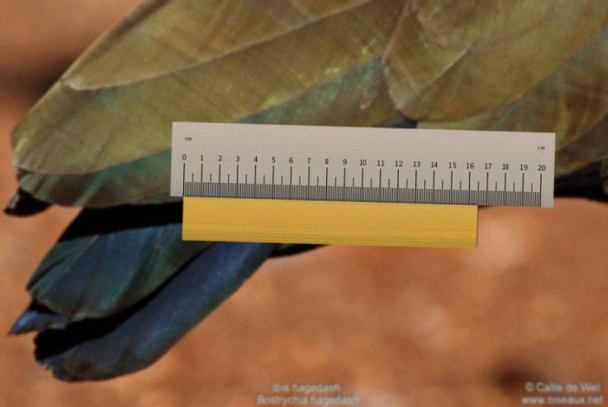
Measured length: 16.5 cm
